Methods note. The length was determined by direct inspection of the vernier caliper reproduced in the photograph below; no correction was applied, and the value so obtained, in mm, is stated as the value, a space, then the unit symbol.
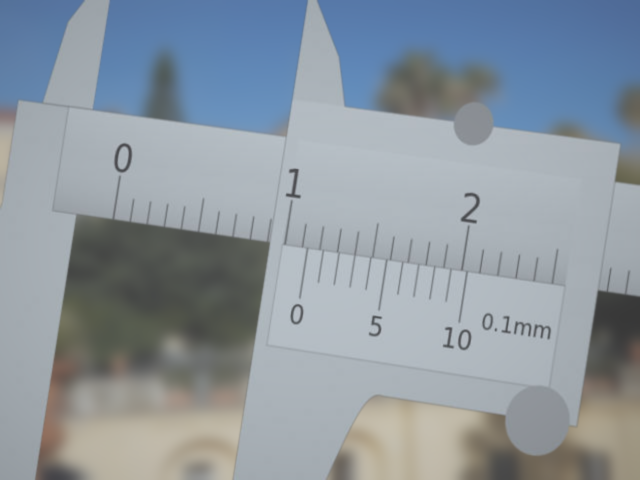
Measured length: 11.3 mm
